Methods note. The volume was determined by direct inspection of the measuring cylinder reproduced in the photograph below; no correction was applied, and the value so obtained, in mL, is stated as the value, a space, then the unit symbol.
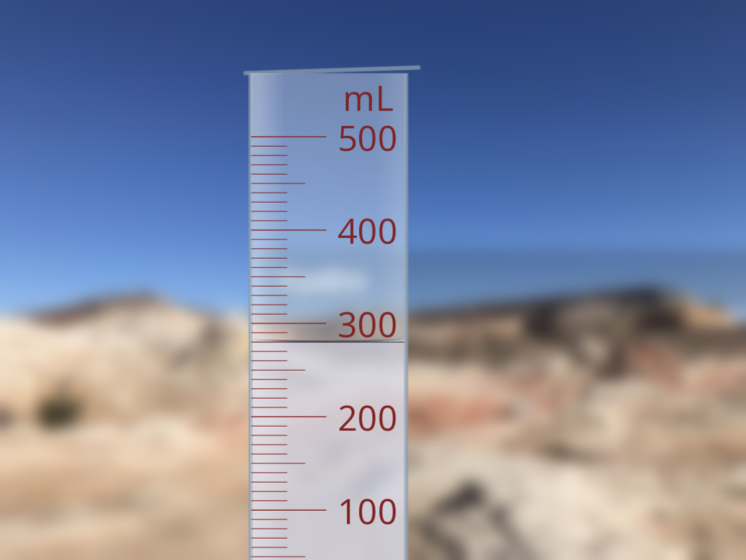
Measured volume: 280 mL
